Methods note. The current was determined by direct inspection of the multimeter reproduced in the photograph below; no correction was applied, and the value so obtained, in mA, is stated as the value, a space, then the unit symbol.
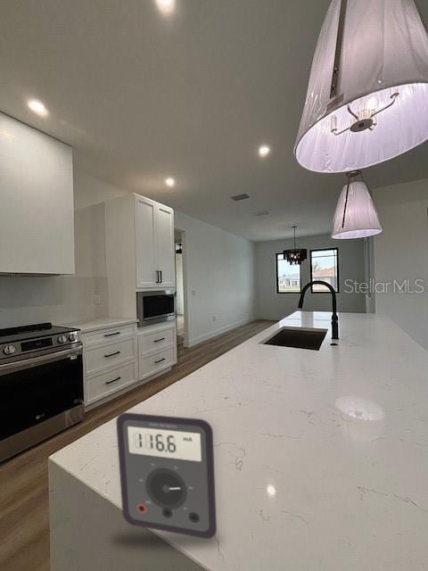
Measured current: 116.6 mA
